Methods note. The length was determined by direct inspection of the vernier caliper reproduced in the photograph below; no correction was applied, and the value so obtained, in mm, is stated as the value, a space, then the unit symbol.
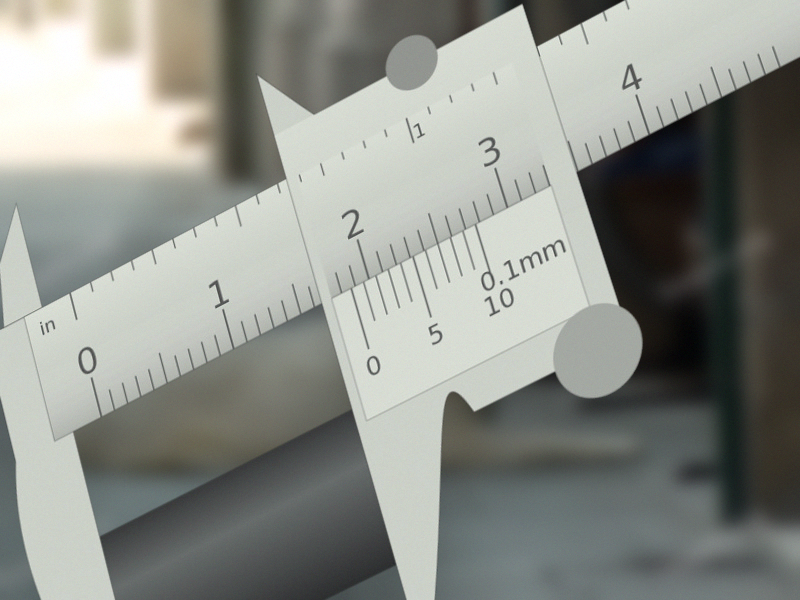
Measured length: 18.7 mm
